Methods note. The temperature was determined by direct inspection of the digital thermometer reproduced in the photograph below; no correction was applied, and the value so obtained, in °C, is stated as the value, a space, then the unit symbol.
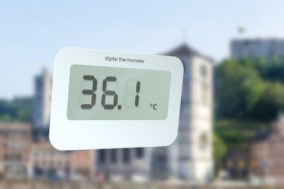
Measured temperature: 36.1 °C
